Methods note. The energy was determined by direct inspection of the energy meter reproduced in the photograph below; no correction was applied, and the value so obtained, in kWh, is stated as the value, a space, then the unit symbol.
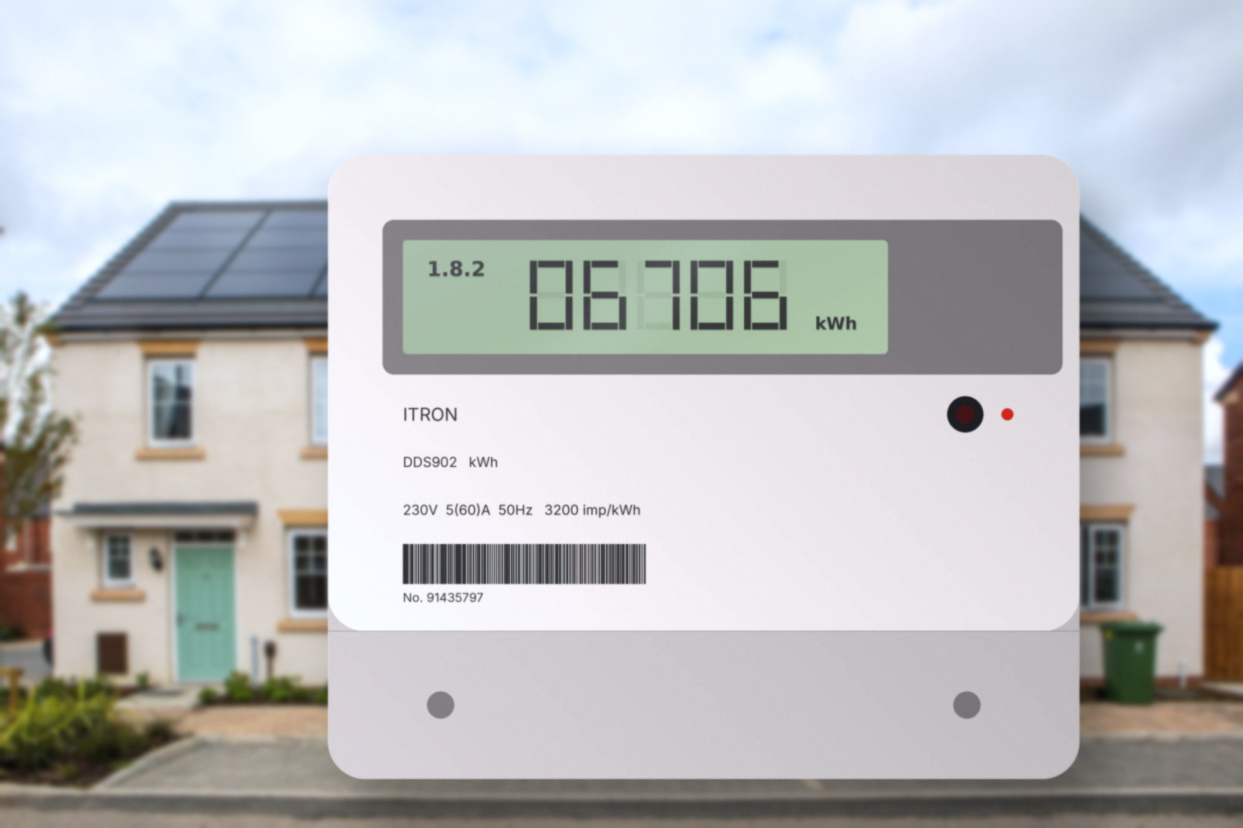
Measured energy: 6706 kWh
